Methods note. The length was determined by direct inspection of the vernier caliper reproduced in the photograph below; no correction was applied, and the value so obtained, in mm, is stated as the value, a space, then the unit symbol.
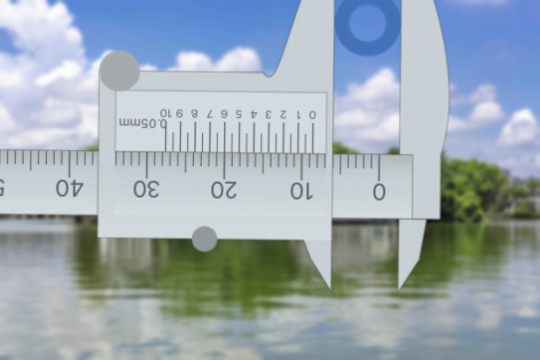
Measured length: 8.6 mm
